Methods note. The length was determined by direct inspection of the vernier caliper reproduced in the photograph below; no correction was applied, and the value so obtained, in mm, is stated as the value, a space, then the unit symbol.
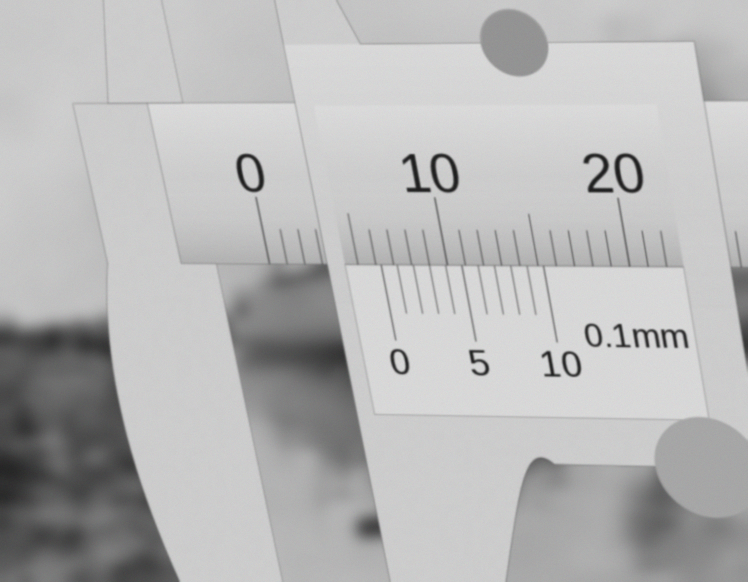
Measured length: 6.3 mm
